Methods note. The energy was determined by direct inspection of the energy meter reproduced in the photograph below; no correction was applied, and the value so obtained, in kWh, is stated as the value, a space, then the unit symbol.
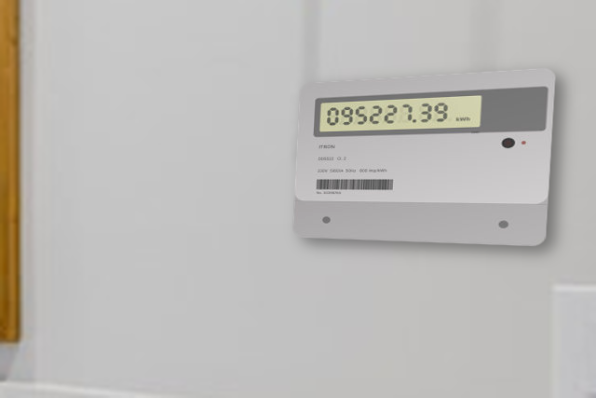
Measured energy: 95227.39 kWh
